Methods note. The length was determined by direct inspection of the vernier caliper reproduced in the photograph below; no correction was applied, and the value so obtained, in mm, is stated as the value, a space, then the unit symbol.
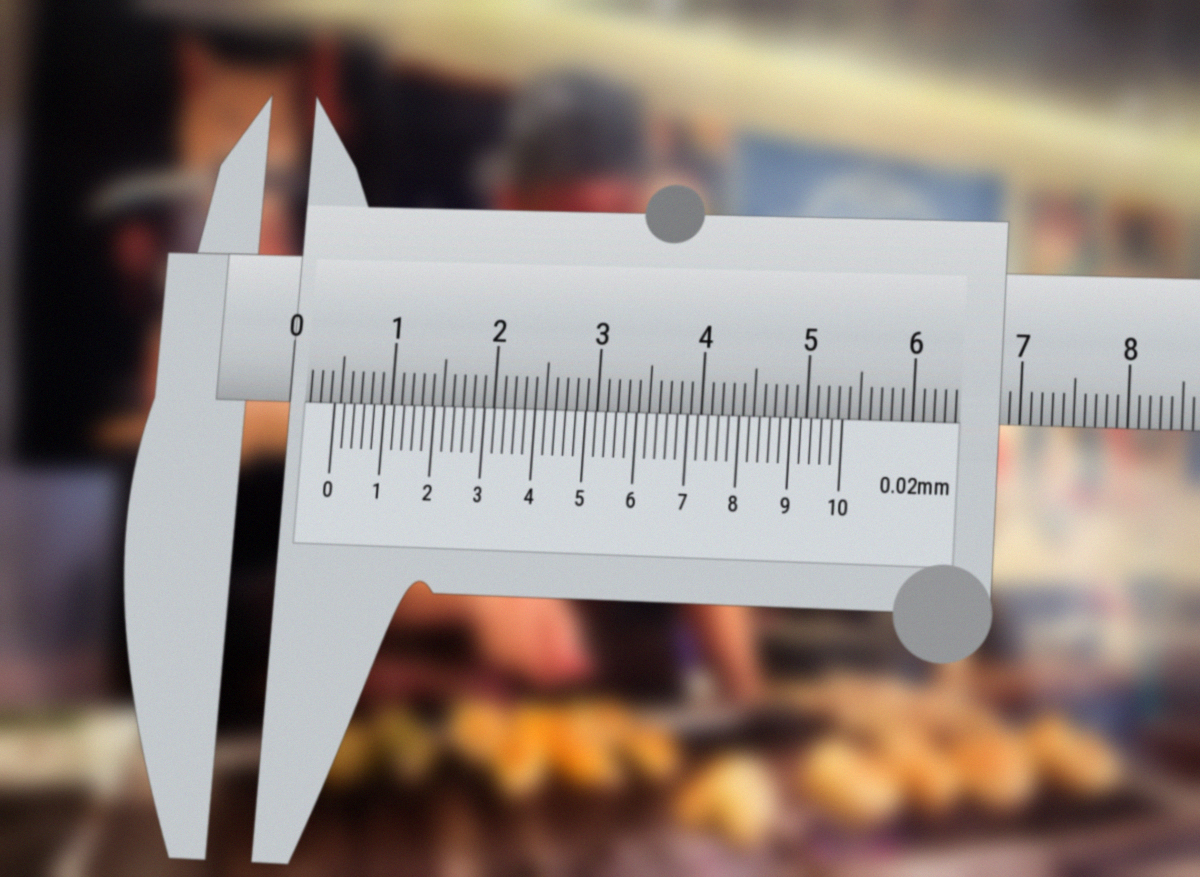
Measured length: 4.4 mm
